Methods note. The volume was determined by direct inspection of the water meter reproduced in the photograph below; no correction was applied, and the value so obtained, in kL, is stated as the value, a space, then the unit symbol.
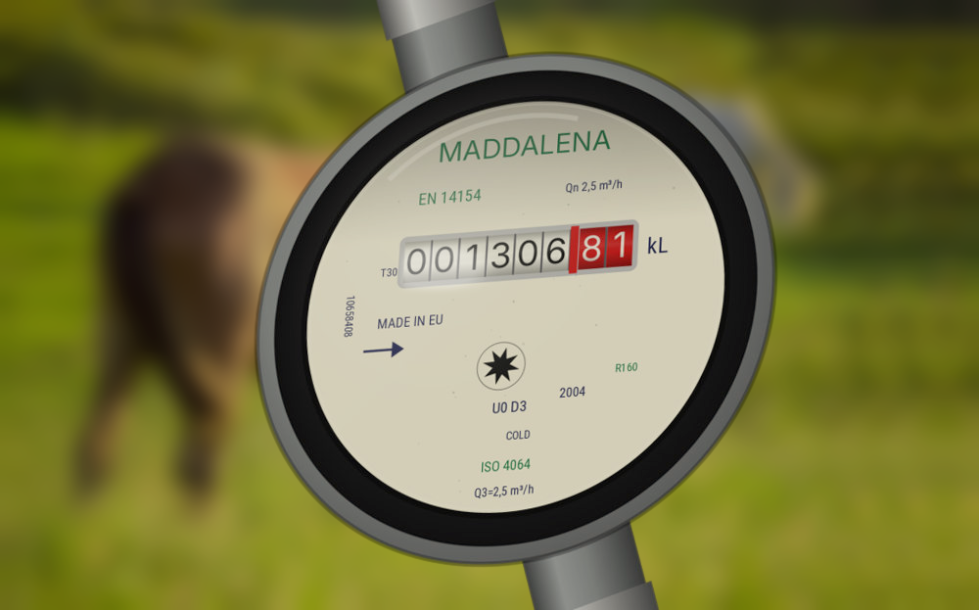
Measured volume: 1306.81 kL
